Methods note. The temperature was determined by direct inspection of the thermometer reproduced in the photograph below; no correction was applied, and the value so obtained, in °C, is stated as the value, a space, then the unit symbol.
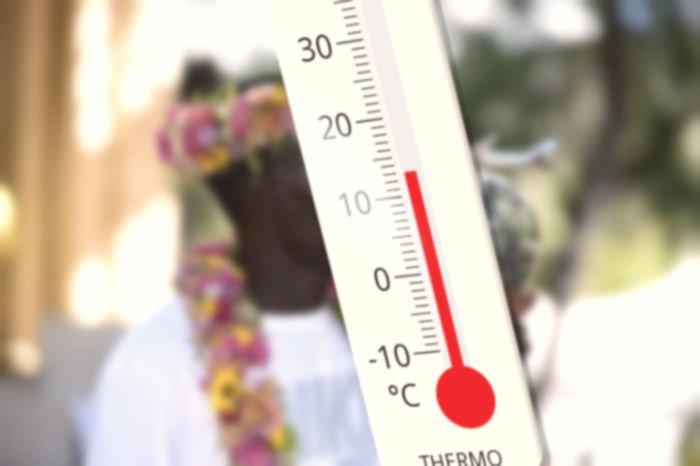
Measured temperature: 13 °C
